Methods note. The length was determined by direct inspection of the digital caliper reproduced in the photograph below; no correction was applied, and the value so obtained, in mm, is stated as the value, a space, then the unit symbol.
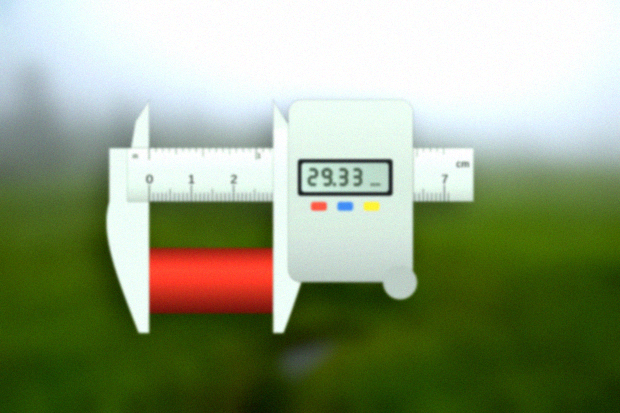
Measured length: 29.33 mm
